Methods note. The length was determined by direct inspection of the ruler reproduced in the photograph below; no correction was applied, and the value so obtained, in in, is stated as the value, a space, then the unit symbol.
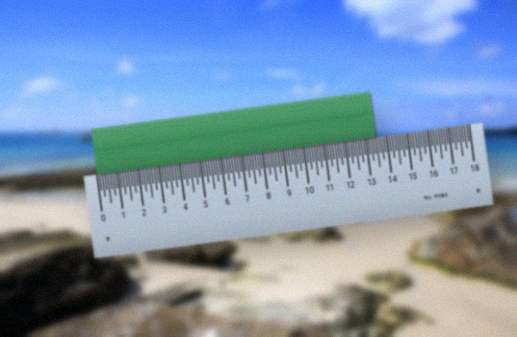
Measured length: 13.5 in
